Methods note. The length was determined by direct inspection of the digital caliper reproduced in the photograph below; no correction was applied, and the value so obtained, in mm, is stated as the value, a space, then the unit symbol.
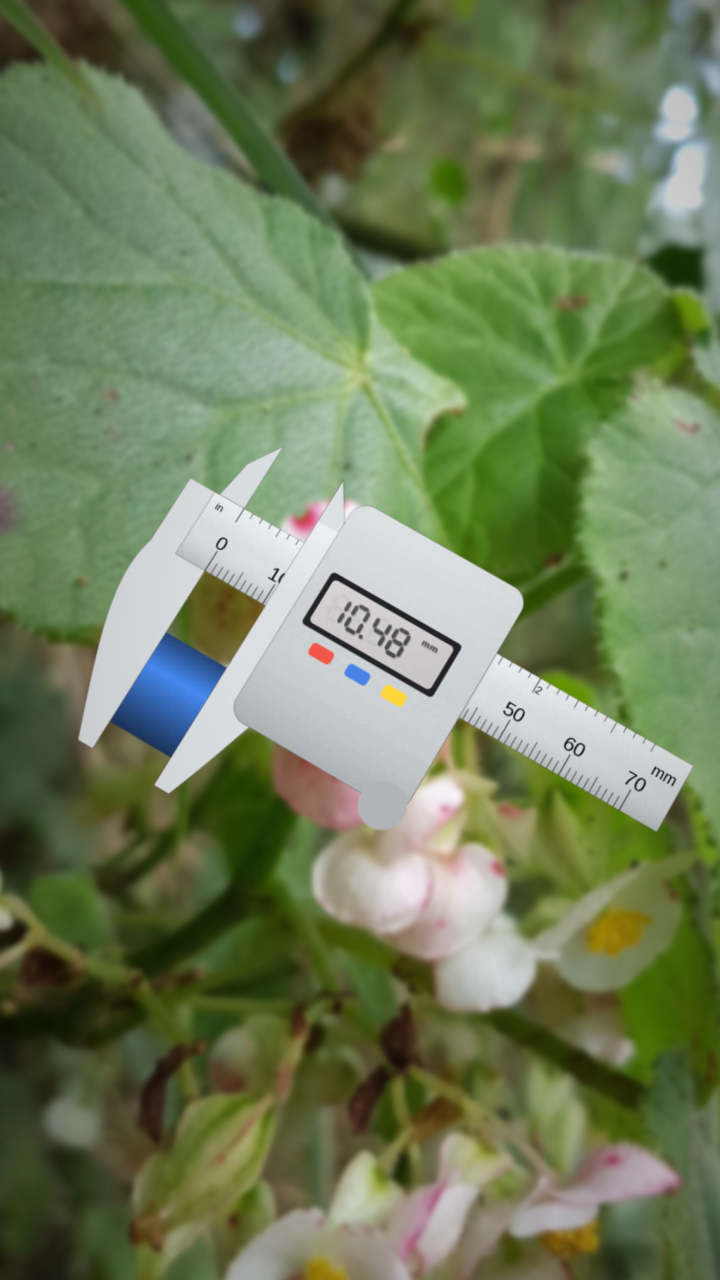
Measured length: 10.48 mm
